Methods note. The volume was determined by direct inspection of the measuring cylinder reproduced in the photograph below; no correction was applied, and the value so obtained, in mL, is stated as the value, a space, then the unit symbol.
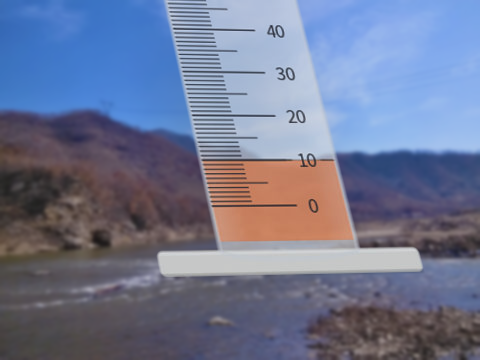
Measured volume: 10 mL
